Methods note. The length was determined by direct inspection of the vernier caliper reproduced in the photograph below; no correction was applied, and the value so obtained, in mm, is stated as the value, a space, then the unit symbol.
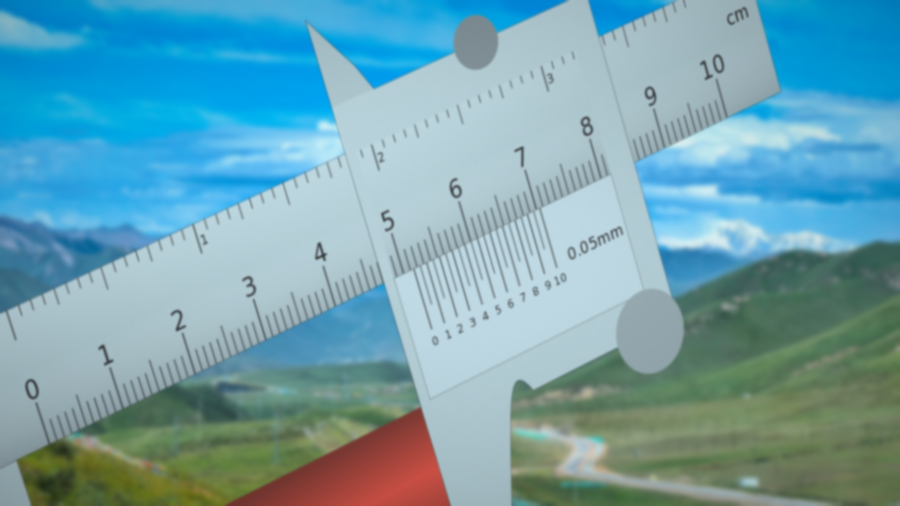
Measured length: 51.5 mm
